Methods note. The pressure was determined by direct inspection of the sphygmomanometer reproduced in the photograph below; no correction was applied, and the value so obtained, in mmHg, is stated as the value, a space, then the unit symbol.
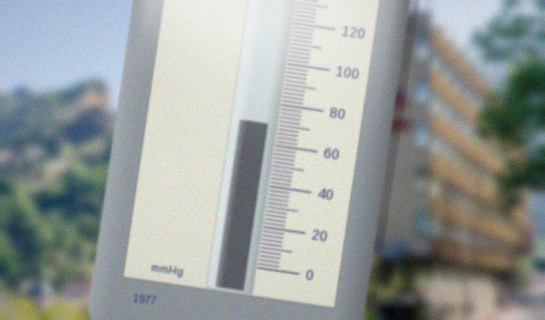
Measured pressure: 70 mmHg
